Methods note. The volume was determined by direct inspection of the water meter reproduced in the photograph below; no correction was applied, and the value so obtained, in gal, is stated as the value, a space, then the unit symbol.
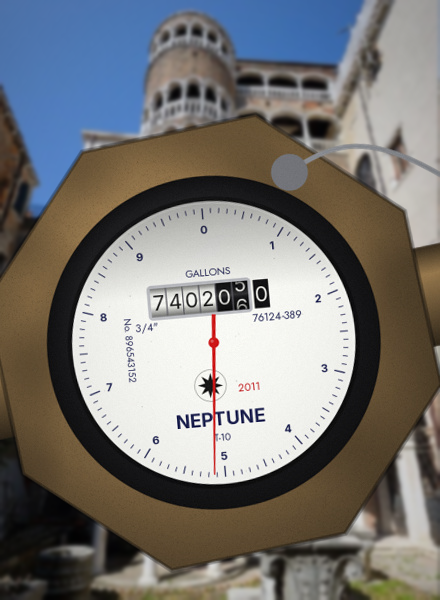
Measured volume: 7402055.1 gal
